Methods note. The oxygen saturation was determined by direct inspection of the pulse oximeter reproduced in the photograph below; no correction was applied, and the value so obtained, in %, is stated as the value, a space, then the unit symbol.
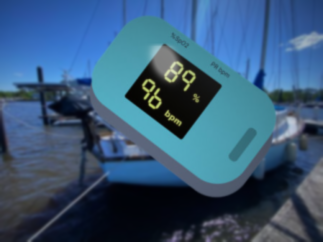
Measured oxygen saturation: 89 %
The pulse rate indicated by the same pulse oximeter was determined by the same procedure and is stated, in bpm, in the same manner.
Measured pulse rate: 96 bpm
